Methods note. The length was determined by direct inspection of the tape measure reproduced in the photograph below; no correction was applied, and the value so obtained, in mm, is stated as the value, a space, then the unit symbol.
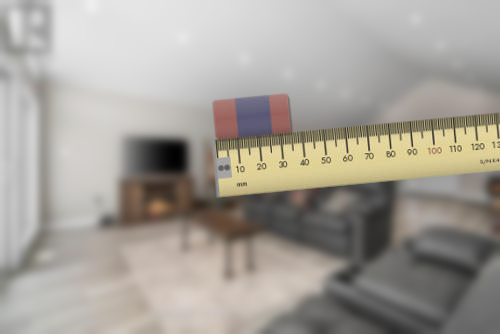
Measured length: 35 mm
